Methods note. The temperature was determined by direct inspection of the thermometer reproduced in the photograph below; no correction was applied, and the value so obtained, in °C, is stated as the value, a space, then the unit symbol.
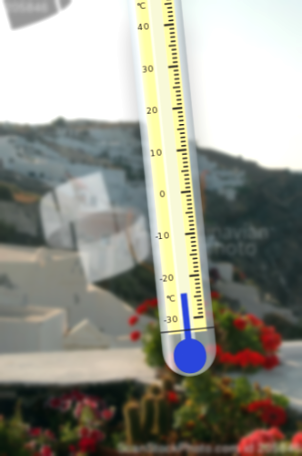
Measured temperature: -24 °C
